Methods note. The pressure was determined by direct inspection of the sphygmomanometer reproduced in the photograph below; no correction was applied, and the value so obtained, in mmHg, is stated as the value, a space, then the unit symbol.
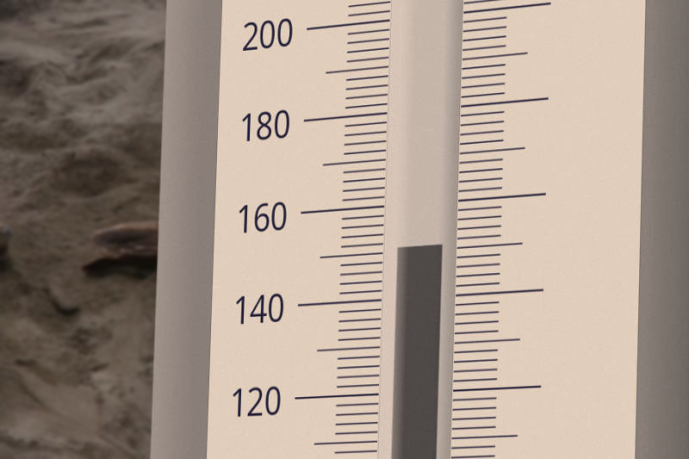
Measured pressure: 151 mmHg
